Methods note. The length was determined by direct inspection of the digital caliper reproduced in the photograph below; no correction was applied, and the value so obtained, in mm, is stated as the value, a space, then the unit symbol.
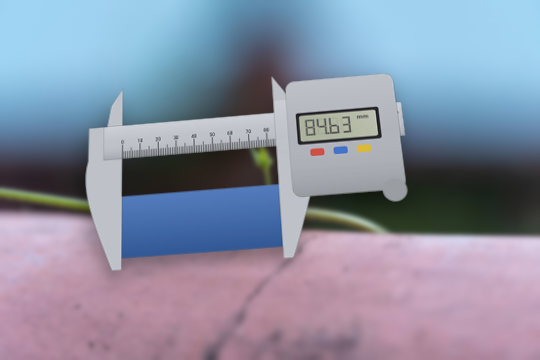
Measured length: 84.63 mm
